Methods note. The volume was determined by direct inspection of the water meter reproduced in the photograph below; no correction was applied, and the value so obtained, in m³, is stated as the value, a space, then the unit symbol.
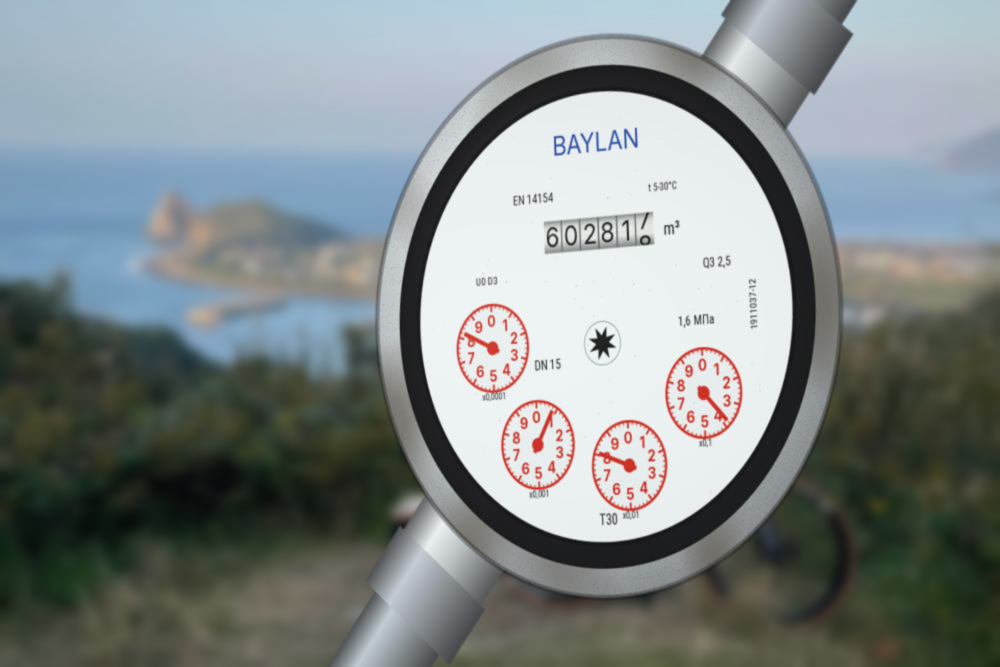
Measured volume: 602817.3808 m³
